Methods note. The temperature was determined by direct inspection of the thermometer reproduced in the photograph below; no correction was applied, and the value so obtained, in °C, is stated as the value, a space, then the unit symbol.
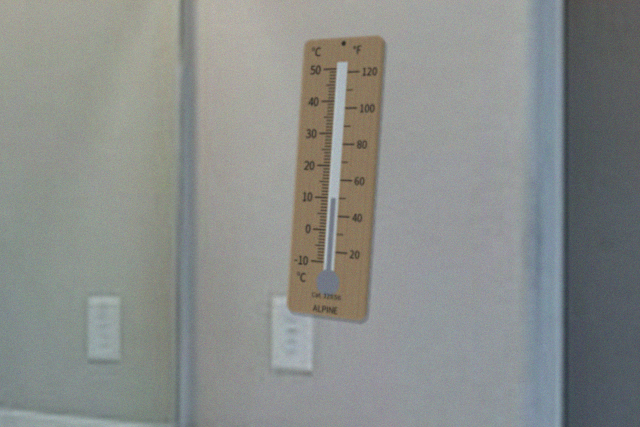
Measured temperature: 10 °C
